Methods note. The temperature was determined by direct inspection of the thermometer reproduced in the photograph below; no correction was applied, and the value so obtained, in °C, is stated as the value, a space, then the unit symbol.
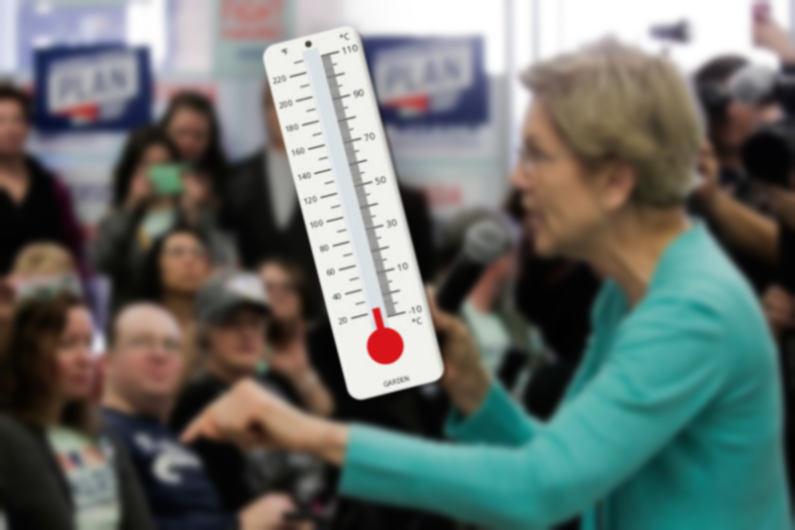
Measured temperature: -5 °C
